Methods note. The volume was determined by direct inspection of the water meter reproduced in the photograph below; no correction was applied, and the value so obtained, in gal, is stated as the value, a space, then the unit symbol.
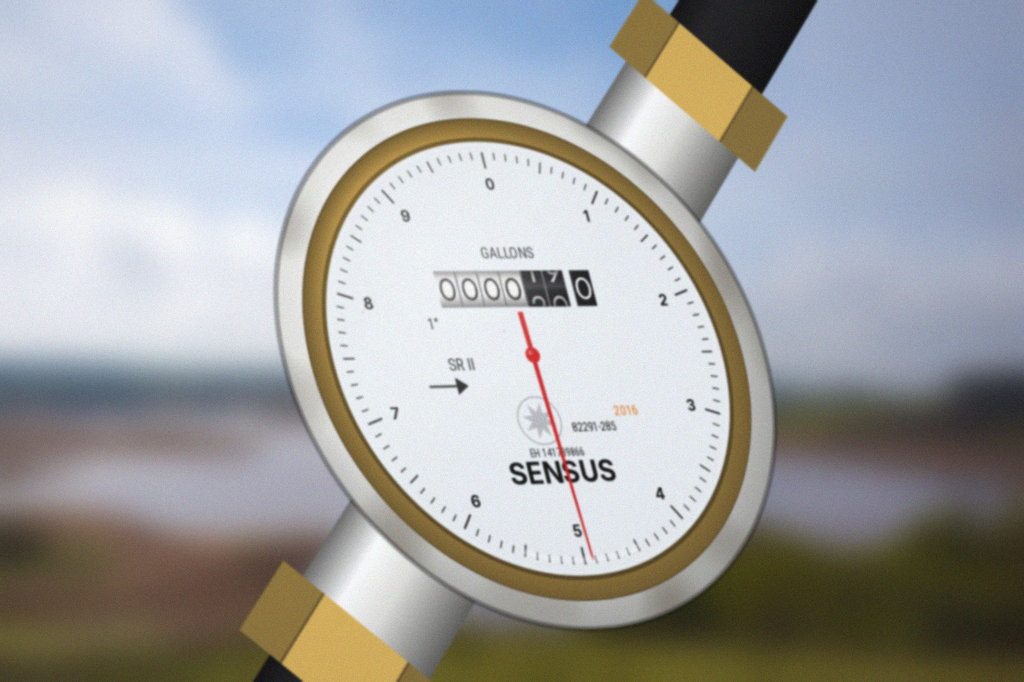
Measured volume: 194.9 gal
